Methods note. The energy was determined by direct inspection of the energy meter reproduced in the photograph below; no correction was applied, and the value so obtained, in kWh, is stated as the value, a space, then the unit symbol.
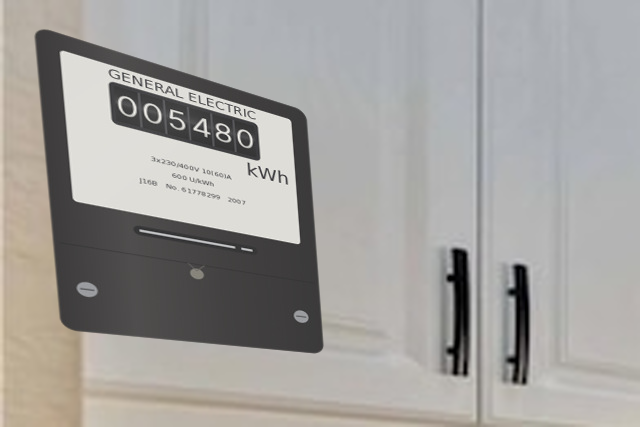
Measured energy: 5480 kWh
